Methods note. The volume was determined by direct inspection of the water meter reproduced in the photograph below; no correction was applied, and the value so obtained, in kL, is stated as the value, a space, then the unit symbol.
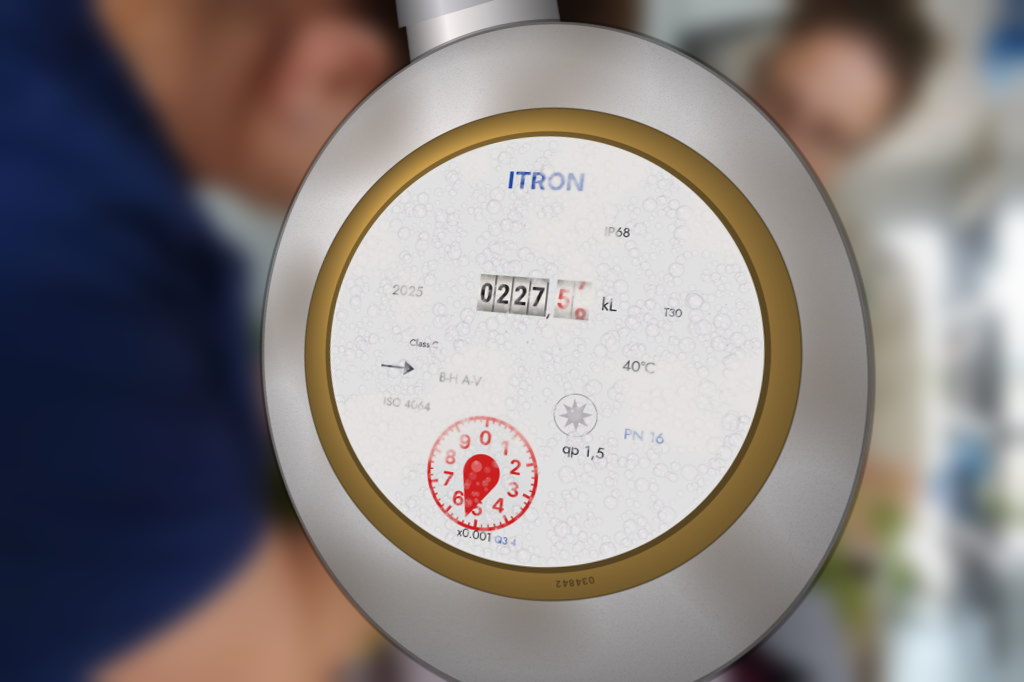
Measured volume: 227.575 kL
